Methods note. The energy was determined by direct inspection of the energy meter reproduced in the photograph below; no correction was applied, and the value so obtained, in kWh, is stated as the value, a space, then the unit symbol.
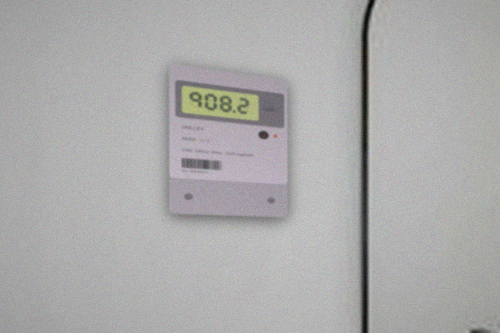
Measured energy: 908.2 kWh
